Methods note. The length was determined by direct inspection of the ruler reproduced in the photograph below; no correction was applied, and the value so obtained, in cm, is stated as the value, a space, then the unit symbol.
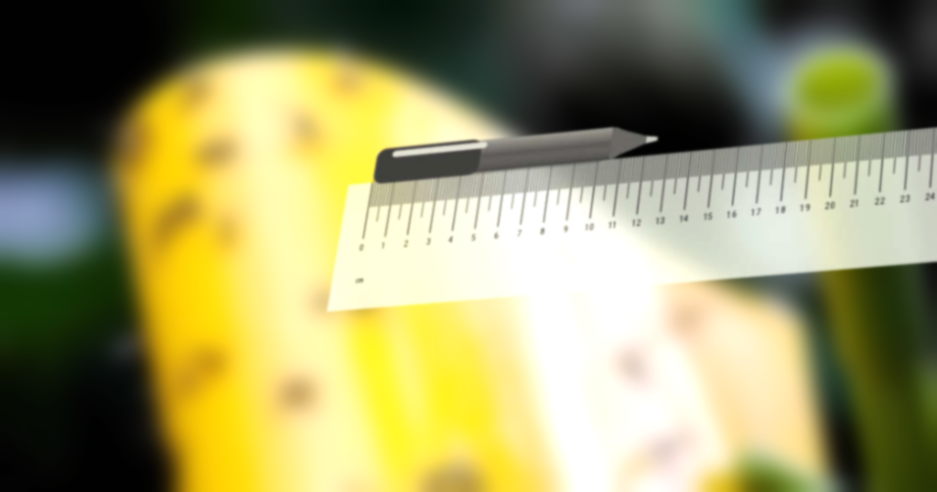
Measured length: 12.5 cm
